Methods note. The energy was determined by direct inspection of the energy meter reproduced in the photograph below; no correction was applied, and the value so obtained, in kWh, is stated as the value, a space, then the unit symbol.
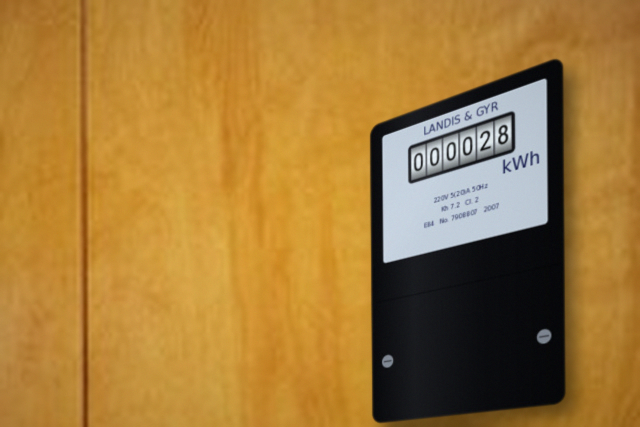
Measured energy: 28 kWh
